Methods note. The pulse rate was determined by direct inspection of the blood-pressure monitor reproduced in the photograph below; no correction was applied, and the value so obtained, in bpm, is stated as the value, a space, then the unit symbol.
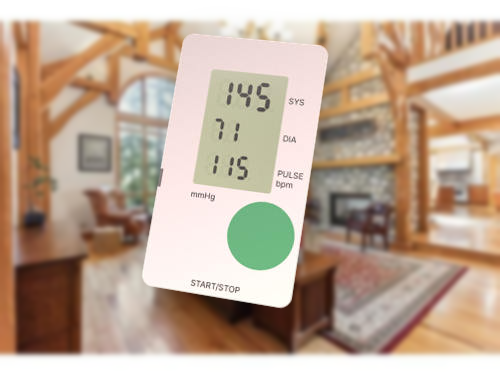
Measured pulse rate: 115 bpm
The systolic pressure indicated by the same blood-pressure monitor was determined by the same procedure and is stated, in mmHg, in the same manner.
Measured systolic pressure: 145 mmHg
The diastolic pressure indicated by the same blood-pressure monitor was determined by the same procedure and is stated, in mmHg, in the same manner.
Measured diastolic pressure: 71 mmHg
